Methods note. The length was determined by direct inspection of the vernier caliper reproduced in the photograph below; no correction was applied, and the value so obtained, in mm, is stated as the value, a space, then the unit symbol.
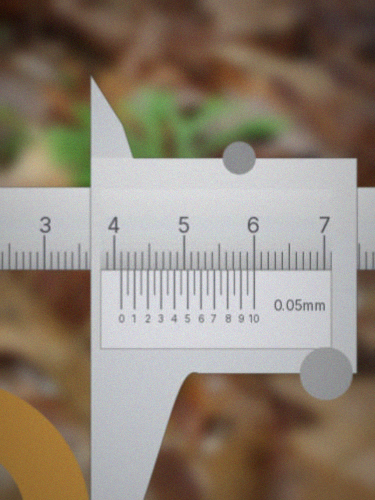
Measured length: 41.0 mm
